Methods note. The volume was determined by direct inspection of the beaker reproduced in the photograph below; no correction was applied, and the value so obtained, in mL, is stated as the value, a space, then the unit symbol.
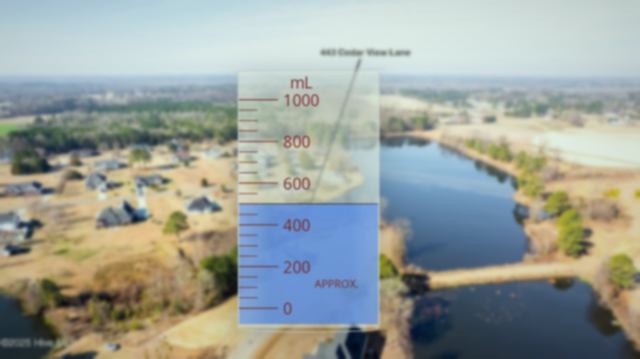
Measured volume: 500 mL
